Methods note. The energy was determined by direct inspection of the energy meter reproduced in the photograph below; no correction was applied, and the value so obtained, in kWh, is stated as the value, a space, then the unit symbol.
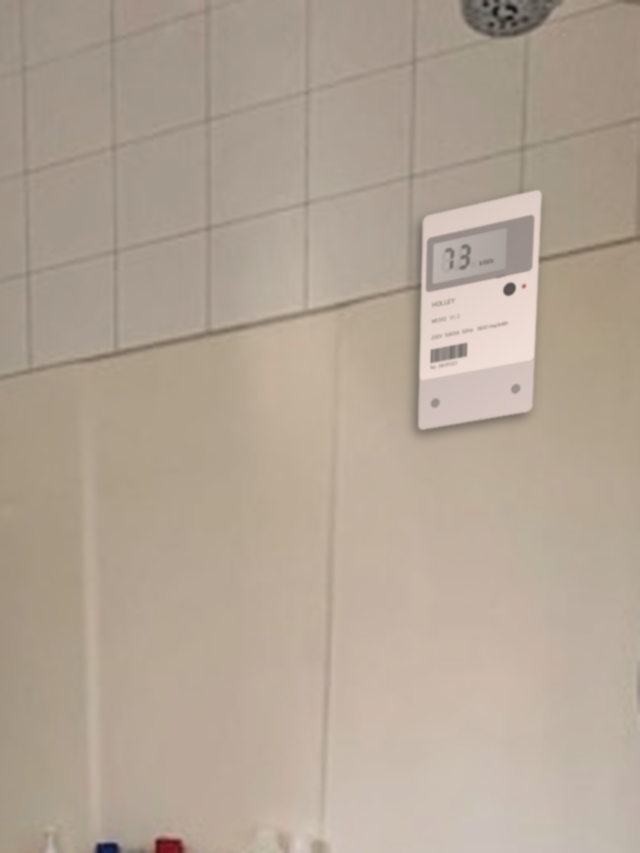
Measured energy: 73 kWh
